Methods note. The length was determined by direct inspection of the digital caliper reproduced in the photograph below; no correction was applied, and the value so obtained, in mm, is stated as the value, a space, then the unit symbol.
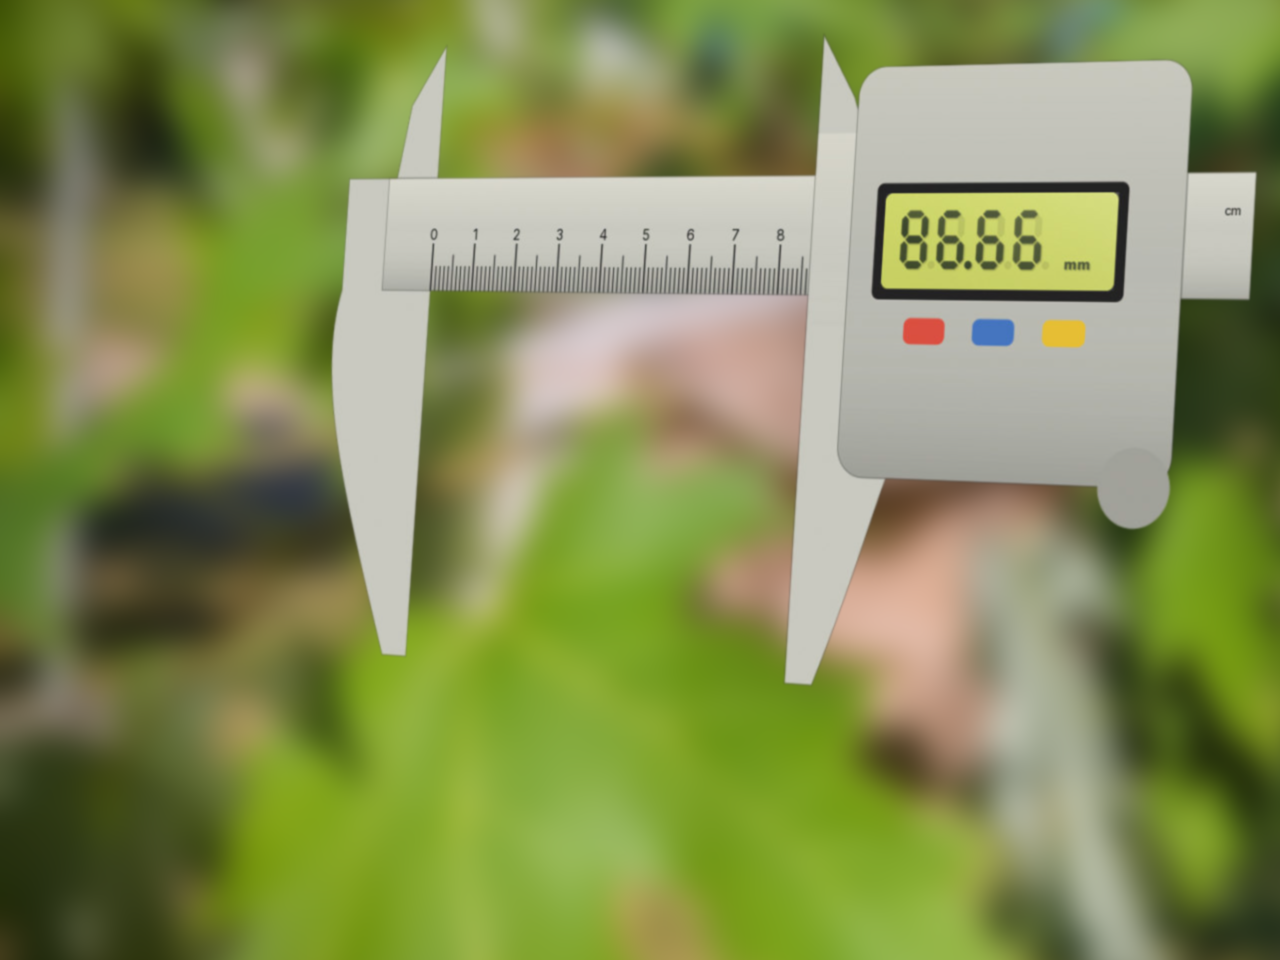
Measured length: 86.66 mm
